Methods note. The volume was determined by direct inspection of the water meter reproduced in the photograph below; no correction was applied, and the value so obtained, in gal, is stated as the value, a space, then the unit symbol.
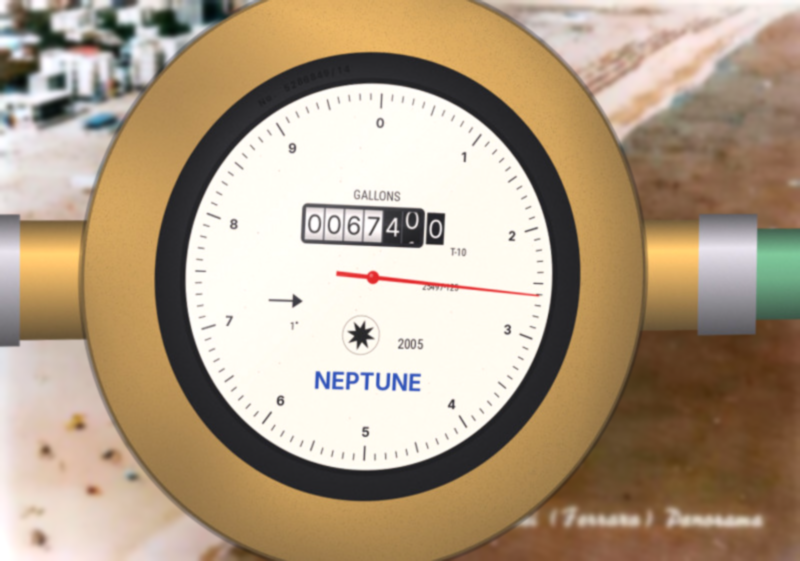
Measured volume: 67402.6 gal
